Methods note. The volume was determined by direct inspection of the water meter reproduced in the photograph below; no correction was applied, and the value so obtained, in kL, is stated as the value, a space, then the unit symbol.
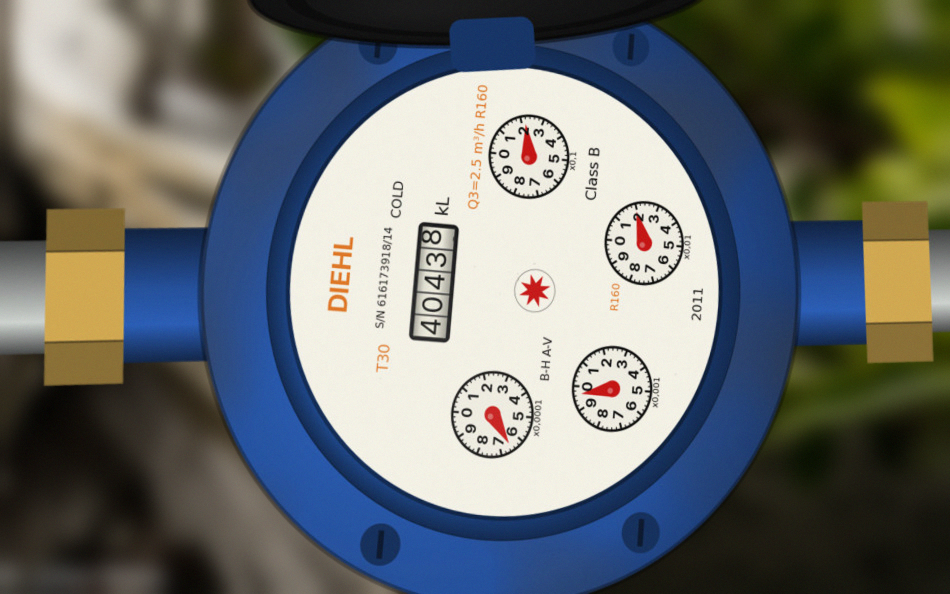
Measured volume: 40438.2196 kL
